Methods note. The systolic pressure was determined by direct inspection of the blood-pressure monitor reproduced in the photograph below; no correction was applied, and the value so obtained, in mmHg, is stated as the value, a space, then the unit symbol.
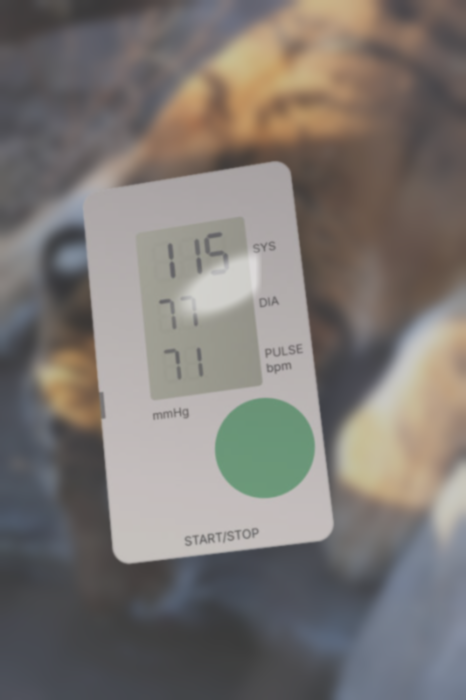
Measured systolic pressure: 115 mmHg
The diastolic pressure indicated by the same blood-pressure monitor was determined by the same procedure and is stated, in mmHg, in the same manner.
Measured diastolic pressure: 77 mmHg
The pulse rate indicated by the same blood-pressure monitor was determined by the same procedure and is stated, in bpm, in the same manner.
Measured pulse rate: 71 bpm
